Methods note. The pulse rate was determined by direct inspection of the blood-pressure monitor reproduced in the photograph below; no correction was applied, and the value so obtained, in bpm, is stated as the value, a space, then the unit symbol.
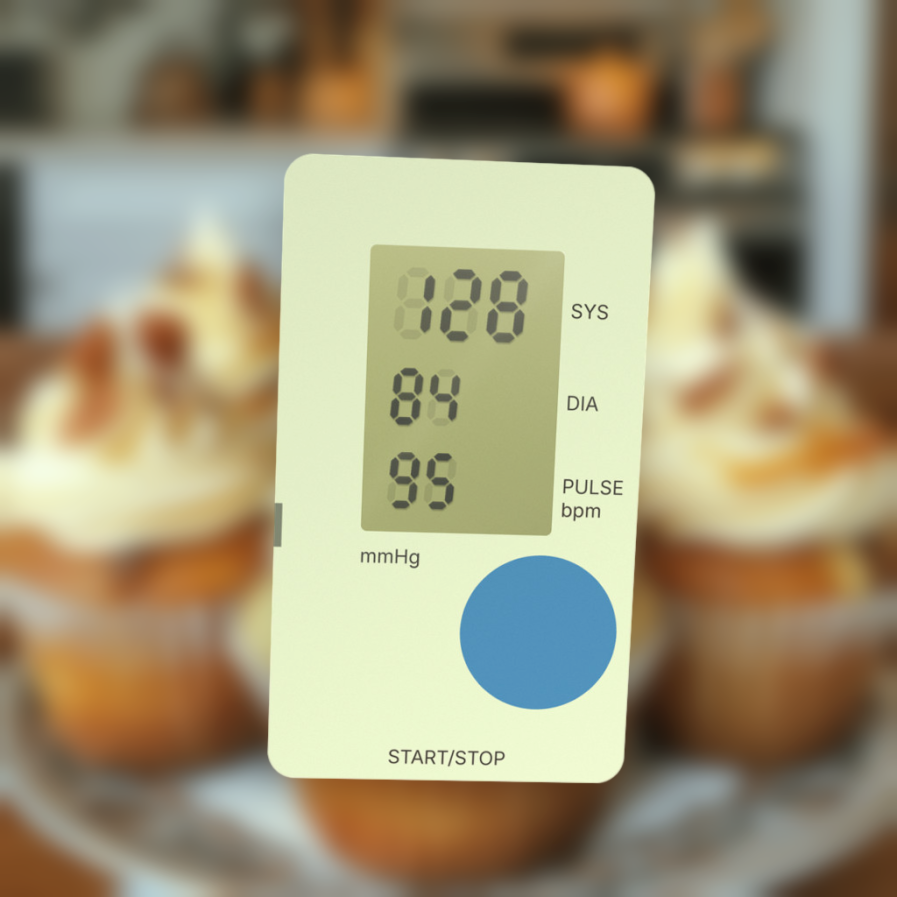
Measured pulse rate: 95 bpm
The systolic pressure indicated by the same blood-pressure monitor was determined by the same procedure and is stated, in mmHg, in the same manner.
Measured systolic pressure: 128 mmHg
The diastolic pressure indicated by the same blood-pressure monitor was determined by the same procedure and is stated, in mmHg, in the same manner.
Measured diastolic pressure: 84 mmHg
